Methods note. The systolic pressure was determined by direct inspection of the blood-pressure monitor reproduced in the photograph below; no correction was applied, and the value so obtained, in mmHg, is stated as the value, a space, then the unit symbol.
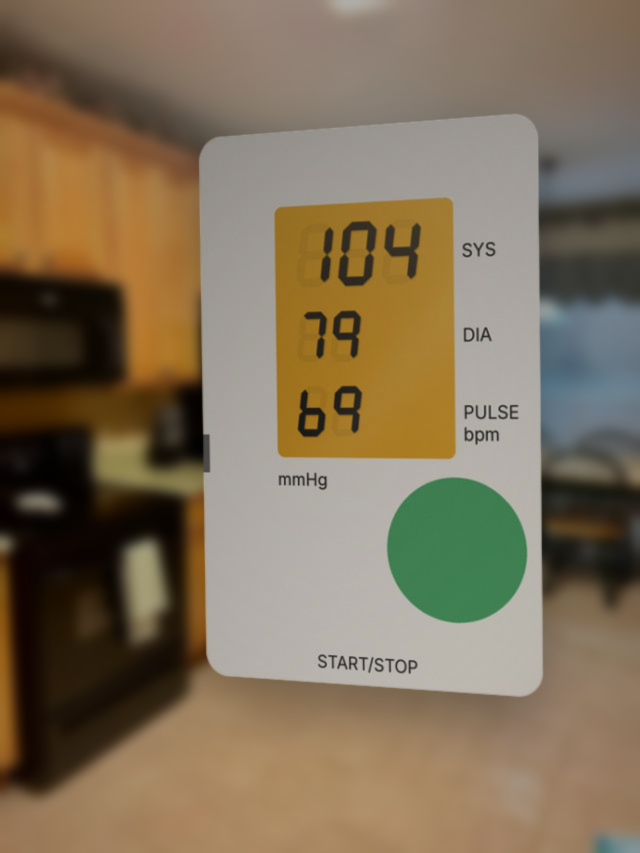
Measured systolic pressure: 104 mmHg
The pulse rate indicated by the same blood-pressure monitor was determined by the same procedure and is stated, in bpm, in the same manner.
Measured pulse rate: 69 bpm
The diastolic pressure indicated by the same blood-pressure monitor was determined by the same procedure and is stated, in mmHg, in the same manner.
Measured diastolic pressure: 79 mmHg
